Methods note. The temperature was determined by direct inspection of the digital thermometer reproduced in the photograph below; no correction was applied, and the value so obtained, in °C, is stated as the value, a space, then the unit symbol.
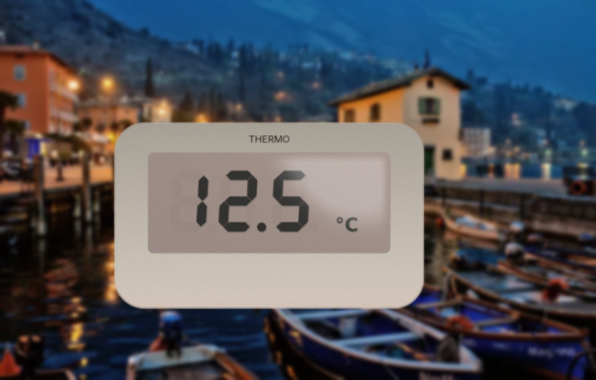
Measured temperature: 12.5 °C
